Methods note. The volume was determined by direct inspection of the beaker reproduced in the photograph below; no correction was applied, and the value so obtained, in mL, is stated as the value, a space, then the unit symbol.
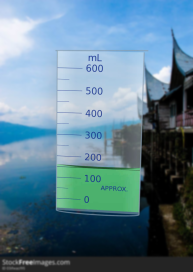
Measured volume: 150 mL
